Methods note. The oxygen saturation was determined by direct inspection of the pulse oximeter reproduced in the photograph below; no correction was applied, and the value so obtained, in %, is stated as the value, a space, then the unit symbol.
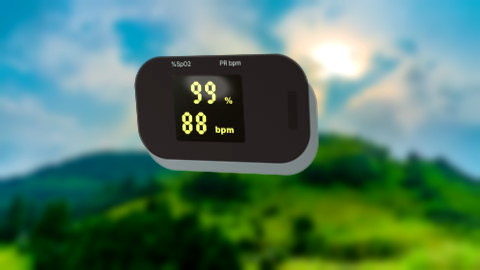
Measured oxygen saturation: 99 %
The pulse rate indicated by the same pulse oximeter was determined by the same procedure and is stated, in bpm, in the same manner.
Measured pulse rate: 88 bpm
